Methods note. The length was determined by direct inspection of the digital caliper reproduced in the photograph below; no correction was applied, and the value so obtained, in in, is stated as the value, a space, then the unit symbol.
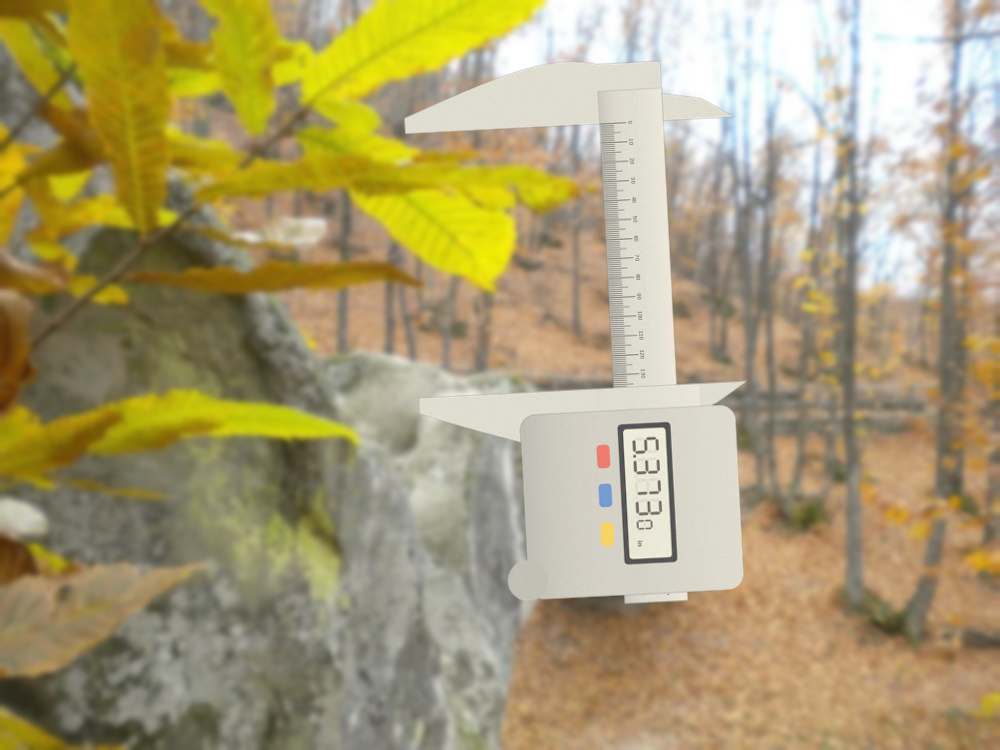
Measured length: 5.3730 in
